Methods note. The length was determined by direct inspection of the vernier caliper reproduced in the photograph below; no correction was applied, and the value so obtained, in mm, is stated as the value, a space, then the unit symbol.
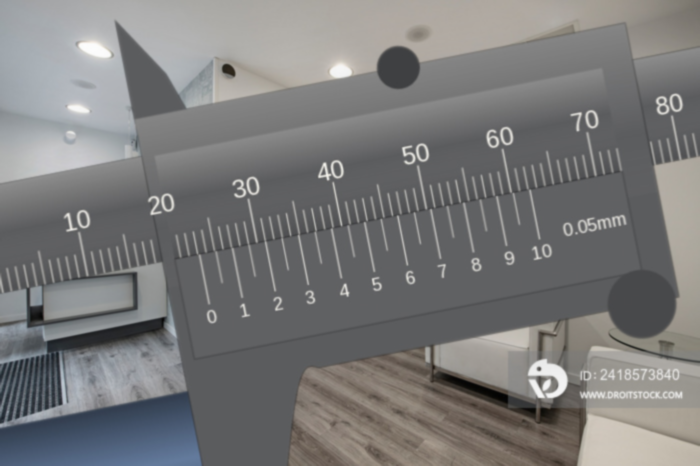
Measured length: 23.2 mm
